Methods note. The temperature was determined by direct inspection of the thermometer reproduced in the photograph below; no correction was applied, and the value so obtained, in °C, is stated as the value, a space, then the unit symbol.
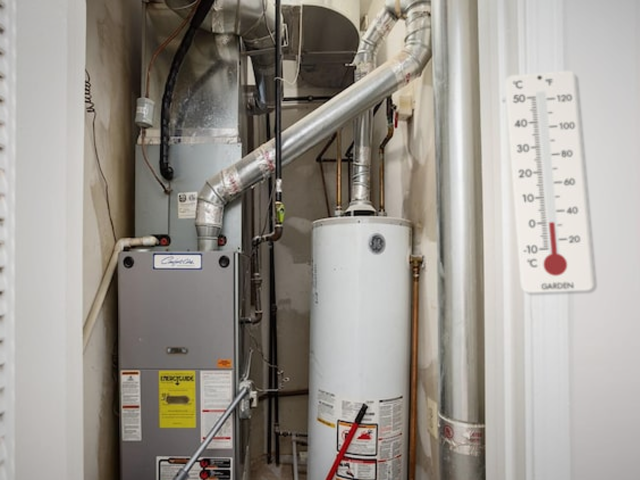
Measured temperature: 0 °C
